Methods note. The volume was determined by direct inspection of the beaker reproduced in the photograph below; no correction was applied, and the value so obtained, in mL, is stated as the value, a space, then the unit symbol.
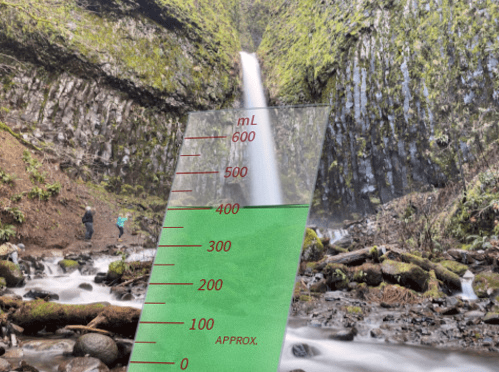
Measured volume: 400 mL
